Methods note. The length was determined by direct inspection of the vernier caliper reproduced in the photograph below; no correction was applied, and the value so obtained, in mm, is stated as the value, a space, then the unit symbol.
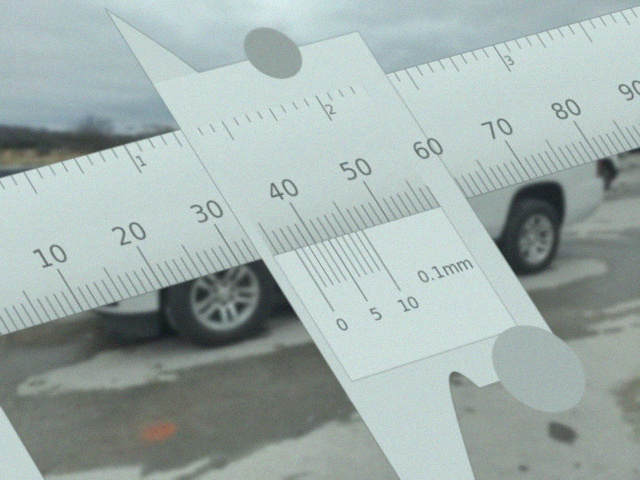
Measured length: 37.2 mm
